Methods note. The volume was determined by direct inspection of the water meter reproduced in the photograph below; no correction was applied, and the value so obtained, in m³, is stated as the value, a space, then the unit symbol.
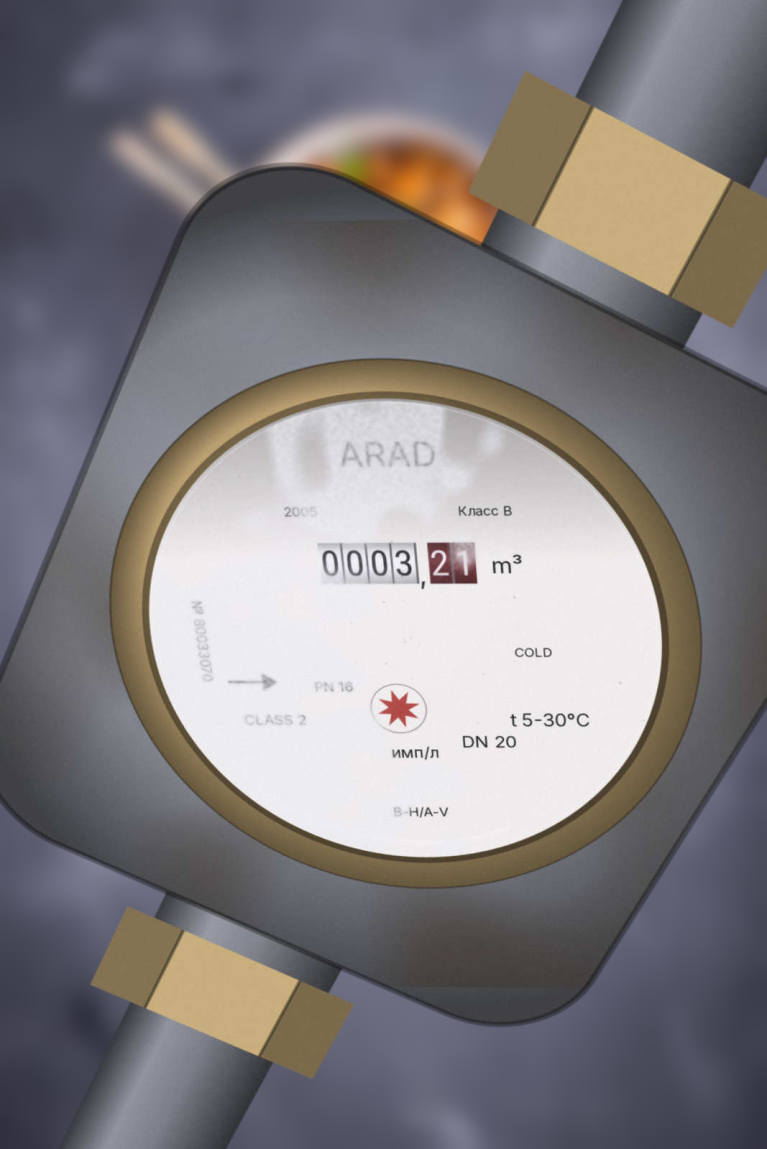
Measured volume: 3.21 m³
